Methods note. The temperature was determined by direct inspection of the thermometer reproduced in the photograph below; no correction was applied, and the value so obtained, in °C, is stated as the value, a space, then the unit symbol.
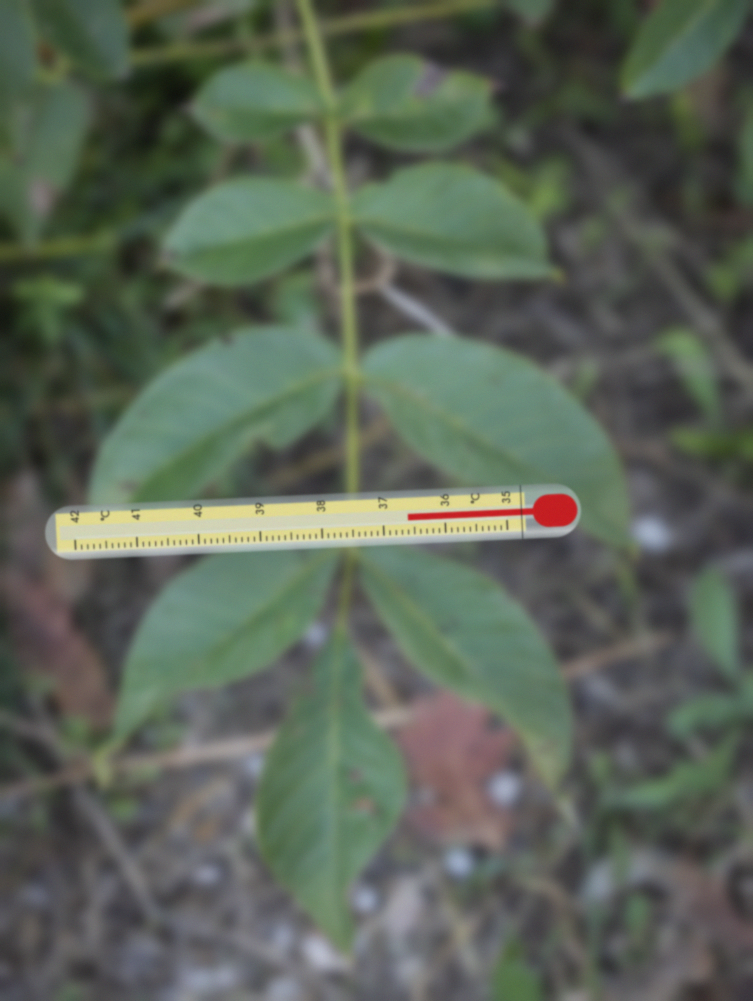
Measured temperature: 36.6 °C
